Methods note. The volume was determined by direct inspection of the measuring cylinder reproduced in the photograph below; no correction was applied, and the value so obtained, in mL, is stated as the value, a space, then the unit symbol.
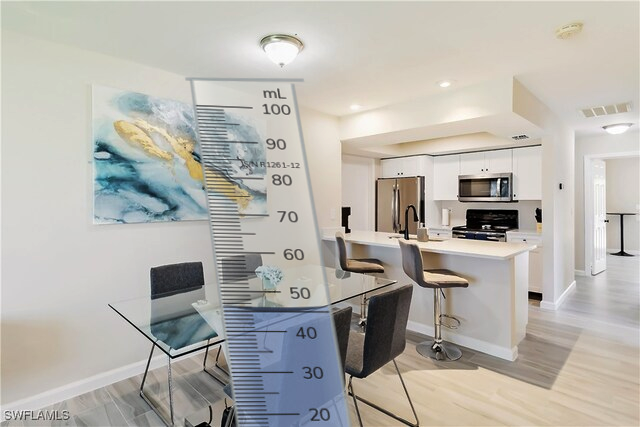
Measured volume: 45 mL
